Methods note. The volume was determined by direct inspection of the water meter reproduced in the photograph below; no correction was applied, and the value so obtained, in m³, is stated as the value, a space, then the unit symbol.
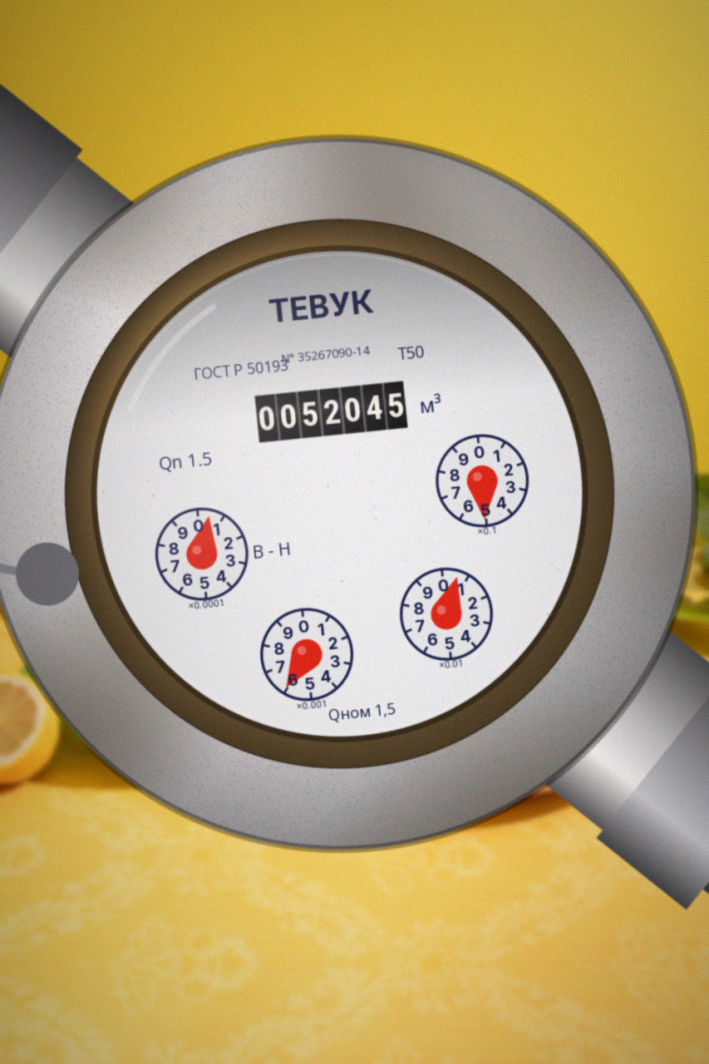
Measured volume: 52045.5060 m³
